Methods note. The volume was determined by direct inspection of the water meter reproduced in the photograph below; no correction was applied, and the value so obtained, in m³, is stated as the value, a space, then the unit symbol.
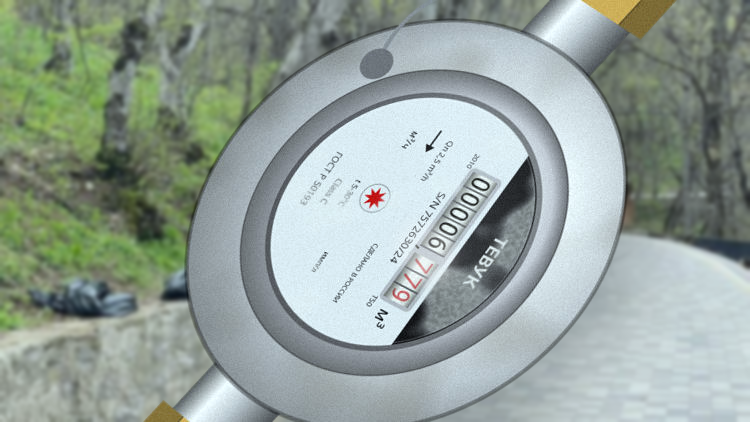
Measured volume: 6.779 m³
